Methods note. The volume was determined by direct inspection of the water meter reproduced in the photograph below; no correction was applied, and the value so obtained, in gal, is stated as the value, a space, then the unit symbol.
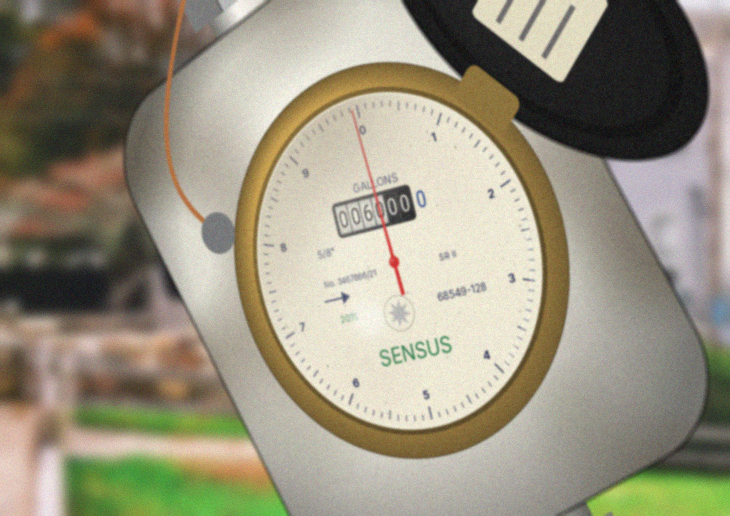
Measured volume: 59999.9 gal
